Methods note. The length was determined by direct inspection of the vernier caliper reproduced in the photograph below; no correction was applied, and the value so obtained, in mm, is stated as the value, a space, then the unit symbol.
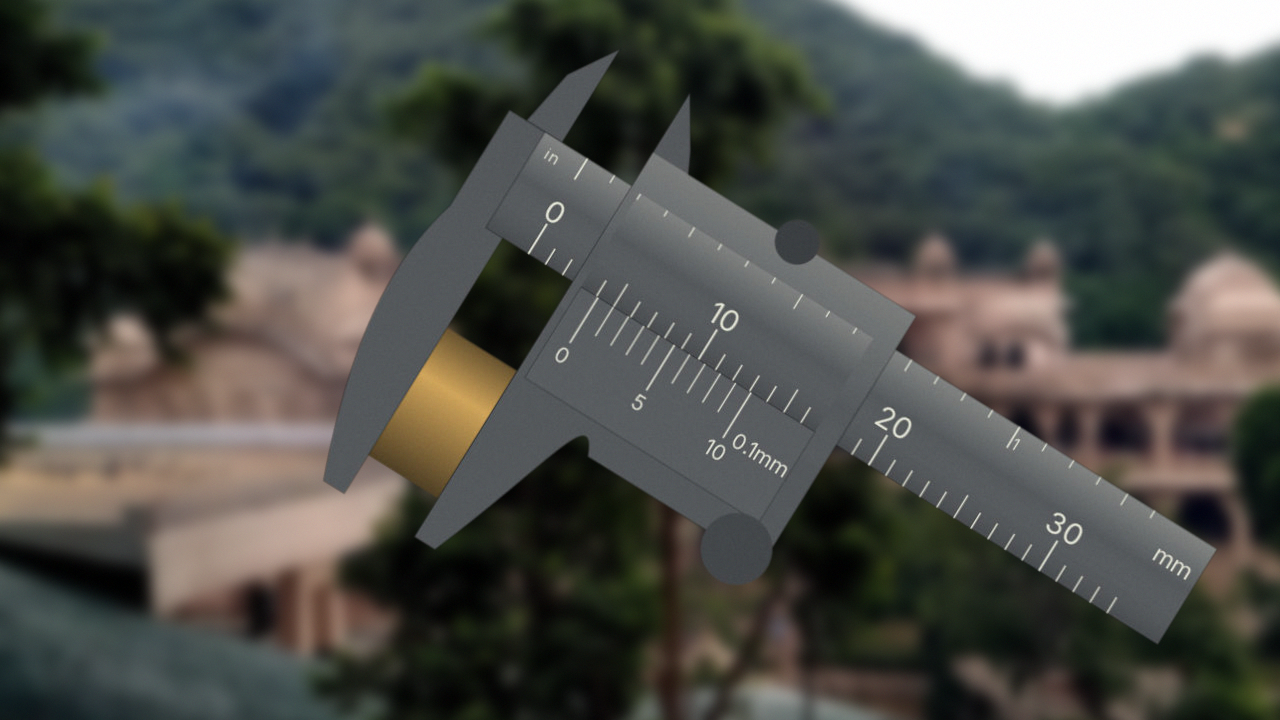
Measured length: 4.1 mm
